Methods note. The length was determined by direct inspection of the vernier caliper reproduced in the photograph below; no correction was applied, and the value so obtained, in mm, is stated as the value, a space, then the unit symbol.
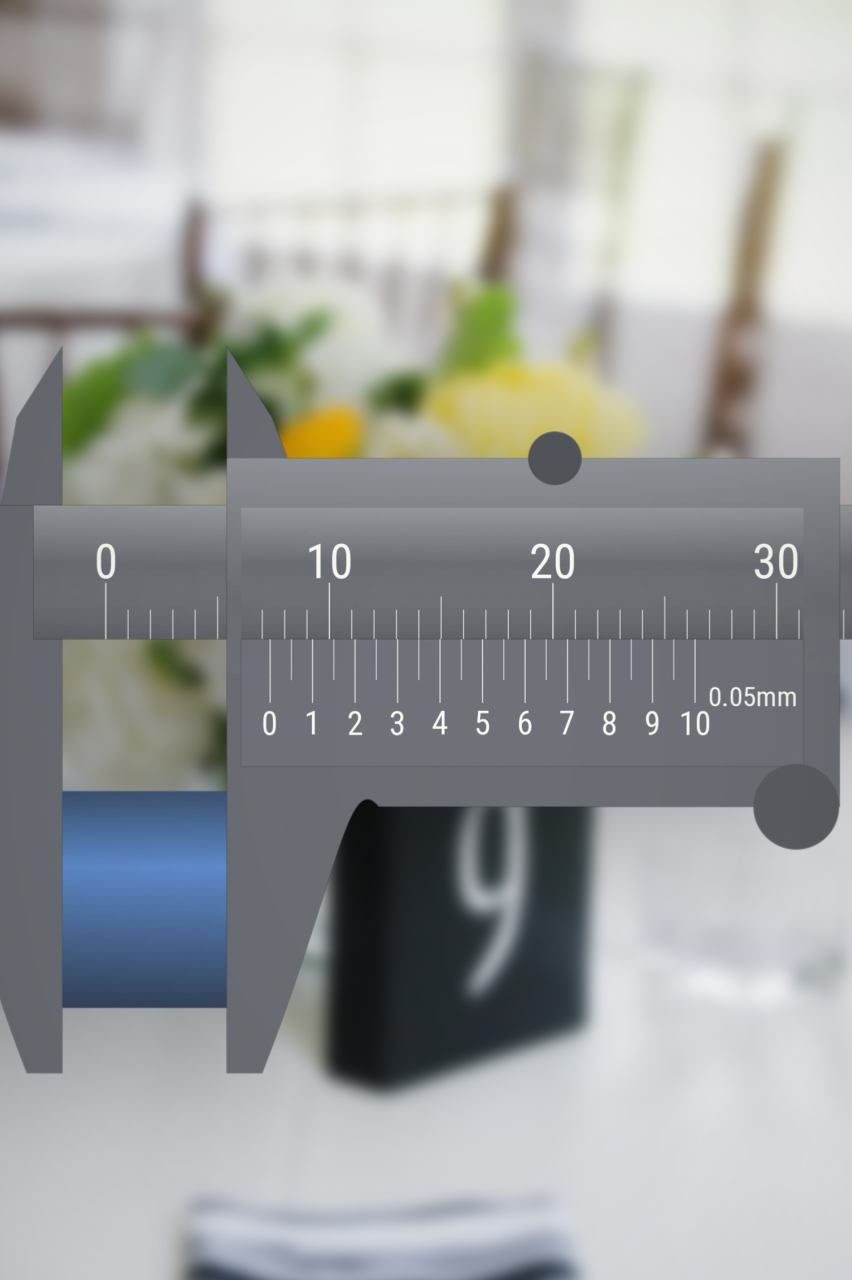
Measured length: 7.35 mm
